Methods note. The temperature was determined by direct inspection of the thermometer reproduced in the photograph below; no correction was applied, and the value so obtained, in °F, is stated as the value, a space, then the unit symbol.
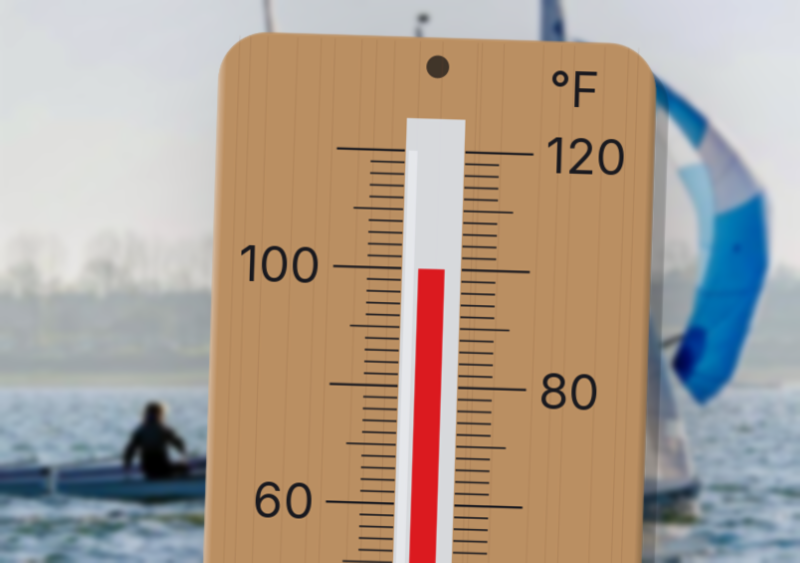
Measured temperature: 100 °F
